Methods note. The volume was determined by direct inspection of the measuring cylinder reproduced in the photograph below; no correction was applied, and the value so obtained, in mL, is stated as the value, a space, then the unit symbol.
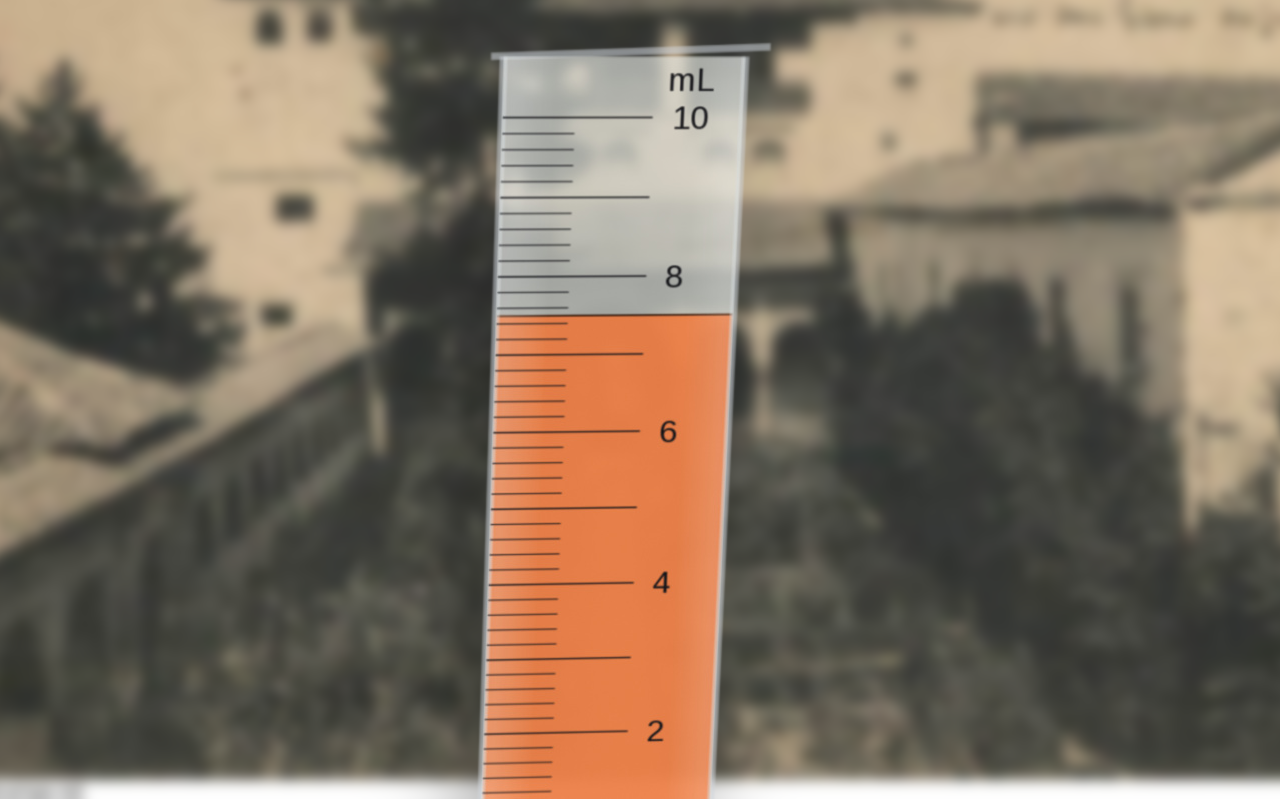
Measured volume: 7.5 mL
